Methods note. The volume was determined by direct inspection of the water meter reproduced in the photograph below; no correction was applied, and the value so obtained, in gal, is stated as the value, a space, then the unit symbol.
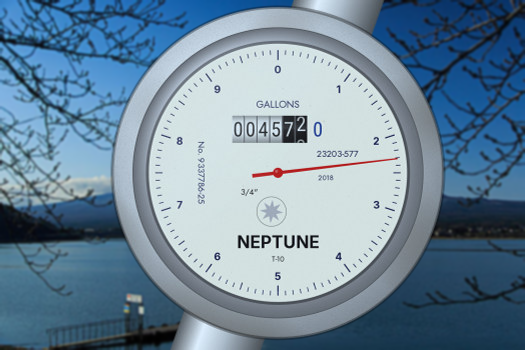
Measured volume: 45722.3 gal
